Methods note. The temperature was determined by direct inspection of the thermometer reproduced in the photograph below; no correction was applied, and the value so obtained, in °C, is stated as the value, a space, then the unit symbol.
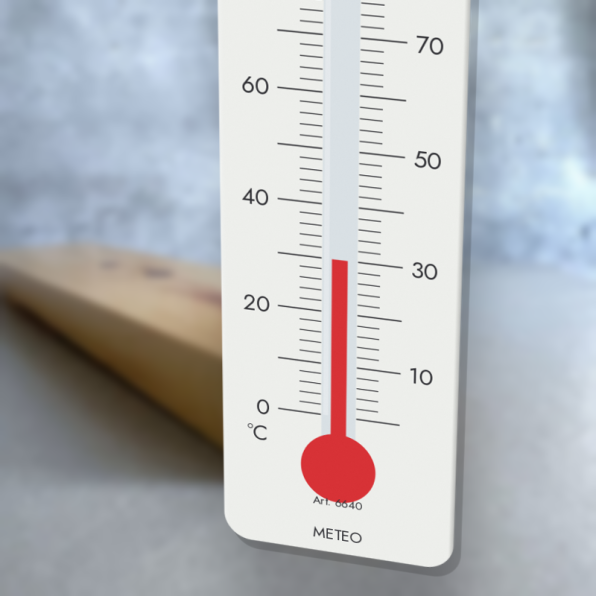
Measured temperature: 30 °C
